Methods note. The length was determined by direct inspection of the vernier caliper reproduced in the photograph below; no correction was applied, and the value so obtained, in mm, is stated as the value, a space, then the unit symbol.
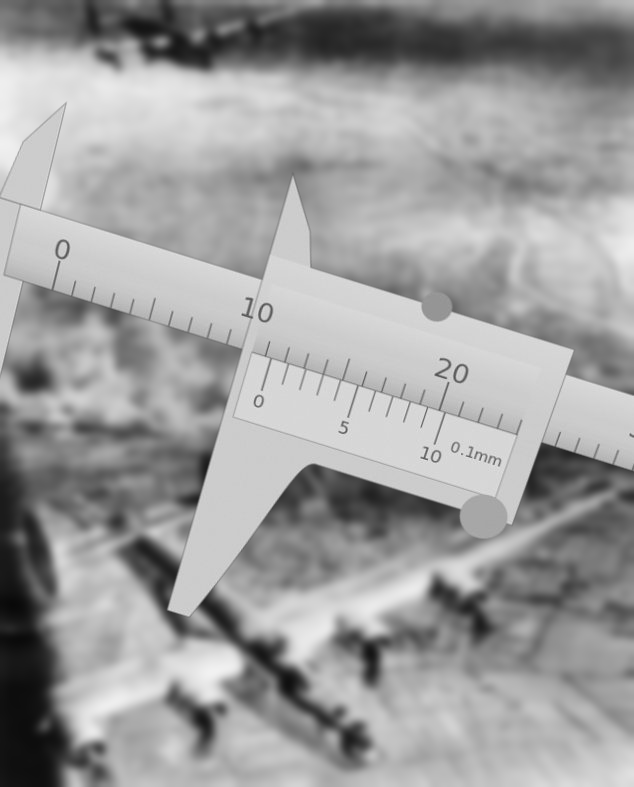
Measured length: 11.3 mm
